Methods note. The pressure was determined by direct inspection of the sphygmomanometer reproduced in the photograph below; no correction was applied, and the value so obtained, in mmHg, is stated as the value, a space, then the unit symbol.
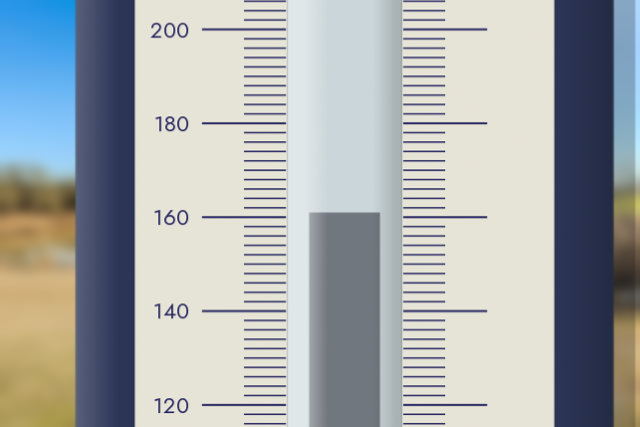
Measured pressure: 161 mmHg
